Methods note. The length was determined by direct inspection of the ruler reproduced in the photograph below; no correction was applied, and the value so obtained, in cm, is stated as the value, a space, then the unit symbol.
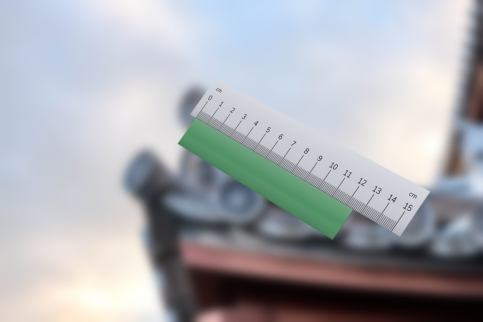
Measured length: 12.5 cm
